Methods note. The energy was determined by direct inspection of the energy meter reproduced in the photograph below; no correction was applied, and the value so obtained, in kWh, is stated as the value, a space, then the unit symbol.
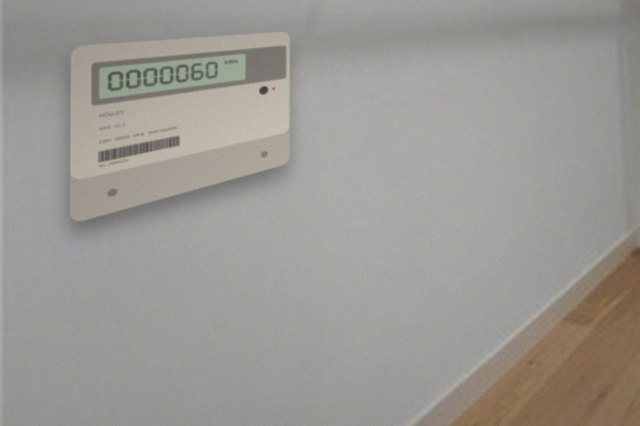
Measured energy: 60 kWh
